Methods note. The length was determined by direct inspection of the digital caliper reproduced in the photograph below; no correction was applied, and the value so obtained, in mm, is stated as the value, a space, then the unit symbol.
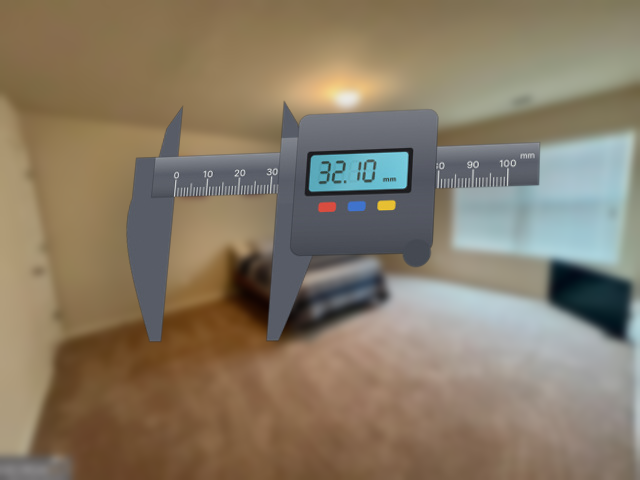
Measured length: 32.10 mm
